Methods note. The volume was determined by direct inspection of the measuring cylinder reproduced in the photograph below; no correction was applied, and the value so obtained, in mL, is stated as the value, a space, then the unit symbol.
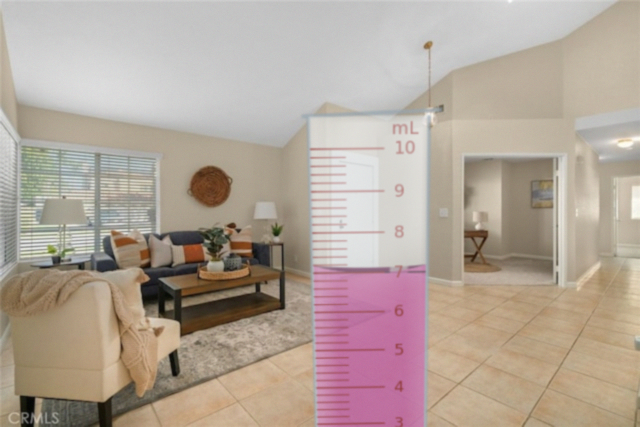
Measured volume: 7 mL
